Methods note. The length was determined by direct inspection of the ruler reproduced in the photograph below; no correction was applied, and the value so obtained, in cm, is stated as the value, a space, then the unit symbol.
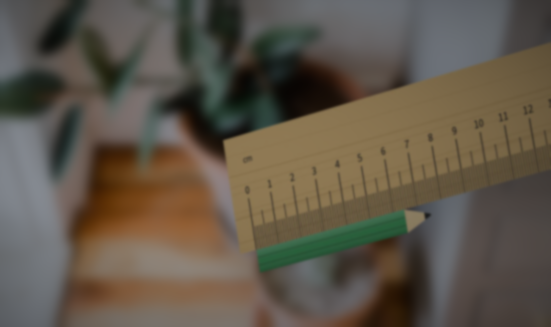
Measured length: 7.5 cm
